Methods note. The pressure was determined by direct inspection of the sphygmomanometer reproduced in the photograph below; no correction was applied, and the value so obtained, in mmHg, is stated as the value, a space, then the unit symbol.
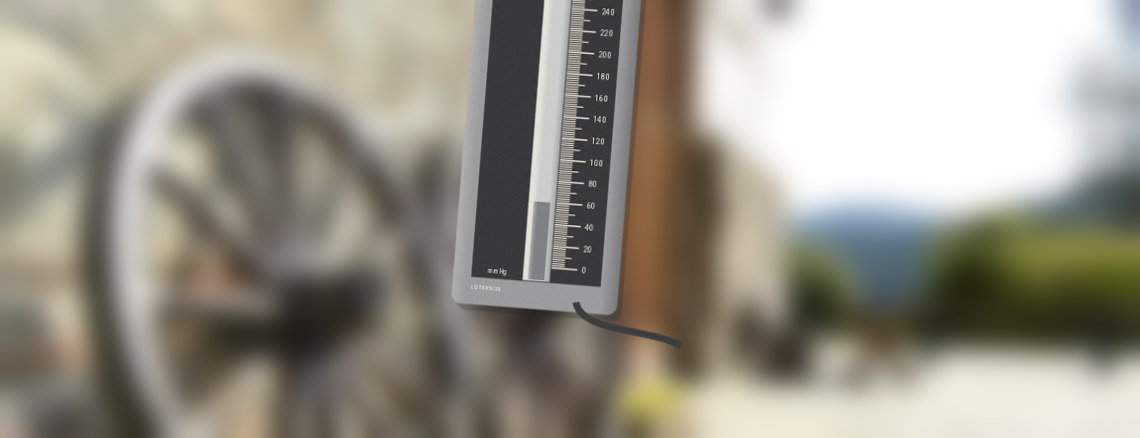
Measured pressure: 60 mmHg
